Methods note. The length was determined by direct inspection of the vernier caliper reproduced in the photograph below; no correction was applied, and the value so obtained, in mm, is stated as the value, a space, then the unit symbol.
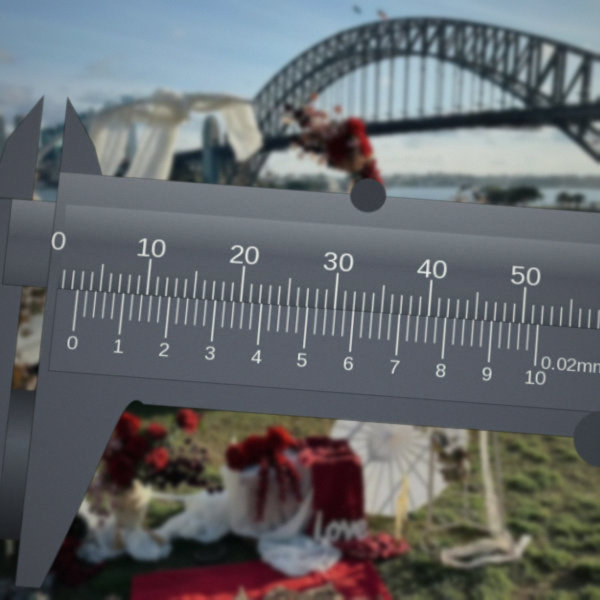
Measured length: 2.6 mm
